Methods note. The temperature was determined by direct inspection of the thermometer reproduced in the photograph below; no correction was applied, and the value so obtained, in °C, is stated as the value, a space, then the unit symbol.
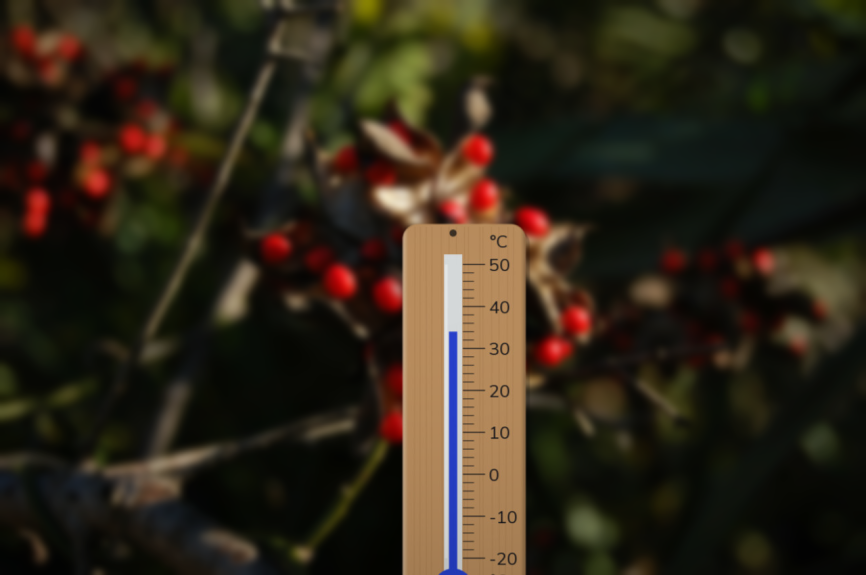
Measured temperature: 34 °C
